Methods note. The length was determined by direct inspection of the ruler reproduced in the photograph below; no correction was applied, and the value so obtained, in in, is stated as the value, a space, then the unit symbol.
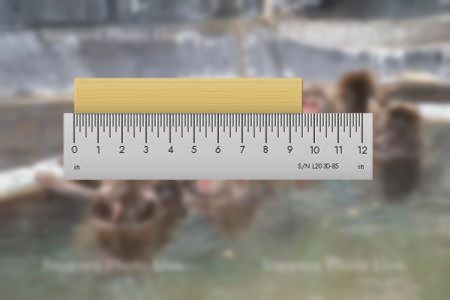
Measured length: 9.5 in
